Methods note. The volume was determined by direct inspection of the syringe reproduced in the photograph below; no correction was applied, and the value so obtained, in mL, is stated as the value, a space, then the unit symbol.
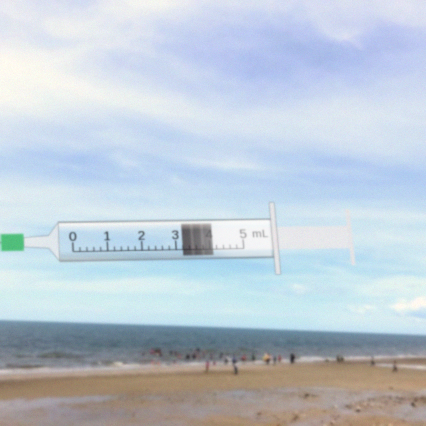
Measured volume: 3.2 mL
